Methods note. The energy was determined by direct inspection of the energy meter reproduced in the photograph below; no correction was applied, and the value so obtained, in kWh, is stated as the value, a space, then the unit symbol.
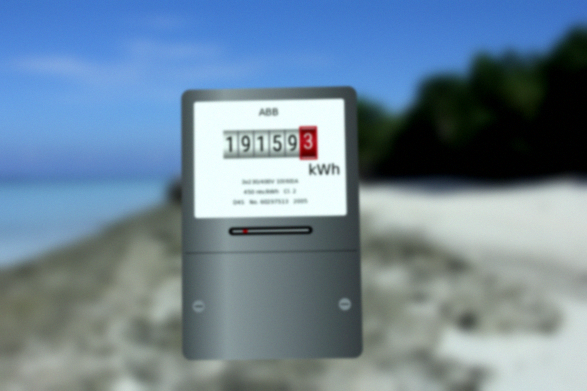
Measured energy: 19159.3 kWh
